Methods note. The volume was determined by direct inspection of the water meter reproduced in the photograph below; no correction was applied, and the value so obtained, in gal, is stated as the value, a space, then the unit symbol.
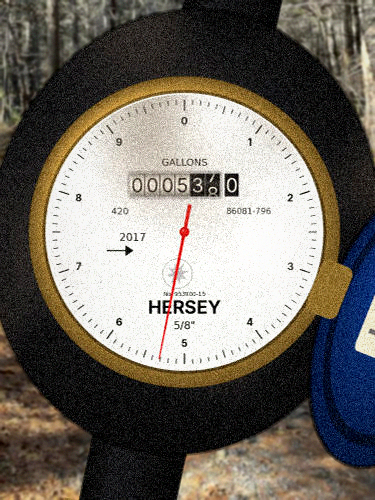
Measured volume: 5375.3 gal
